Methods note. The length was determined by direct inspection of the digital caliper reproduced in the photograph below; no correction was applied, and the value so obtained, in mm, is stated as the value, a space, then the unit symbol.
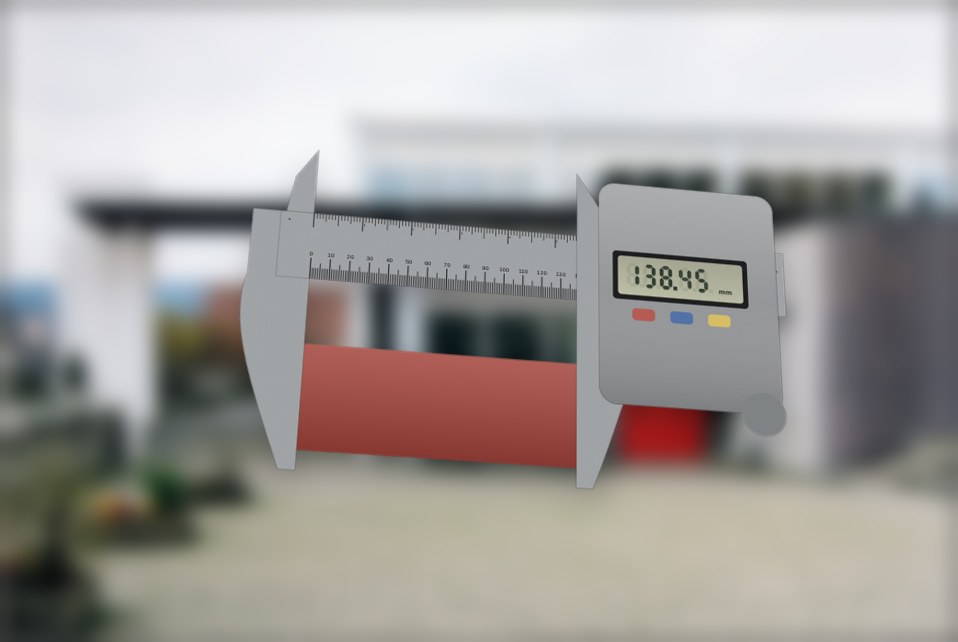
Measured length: 138.45 mm
